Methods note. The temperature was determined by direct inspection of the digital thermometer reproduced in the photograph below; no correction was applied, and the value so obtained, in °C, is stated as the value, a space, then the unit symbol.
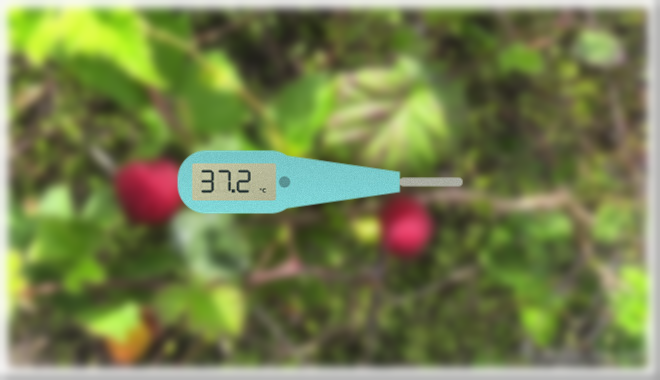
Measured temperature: 37.2 °C
